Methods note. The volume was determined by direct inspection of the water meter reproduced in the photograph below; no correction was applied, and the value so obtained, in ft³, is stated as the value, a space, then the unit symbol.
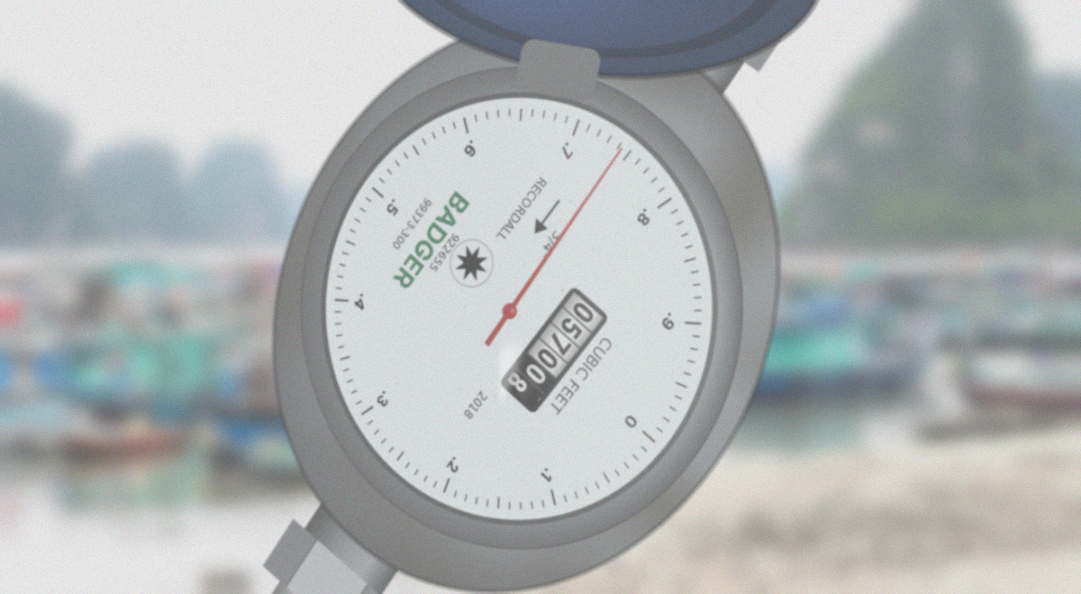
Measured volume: 57007.74 ft³
